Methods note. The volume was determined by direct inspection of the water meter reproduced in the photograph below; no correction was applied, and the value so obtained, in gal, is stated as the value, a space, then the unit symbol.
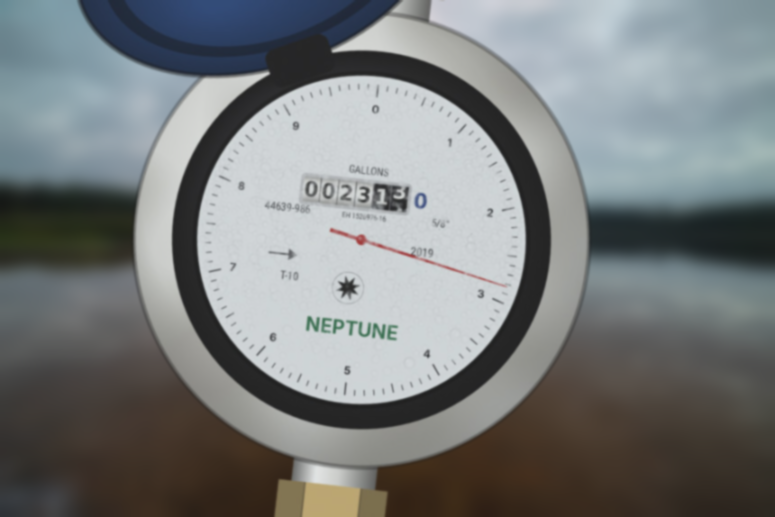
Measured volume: 23132.8 gal
